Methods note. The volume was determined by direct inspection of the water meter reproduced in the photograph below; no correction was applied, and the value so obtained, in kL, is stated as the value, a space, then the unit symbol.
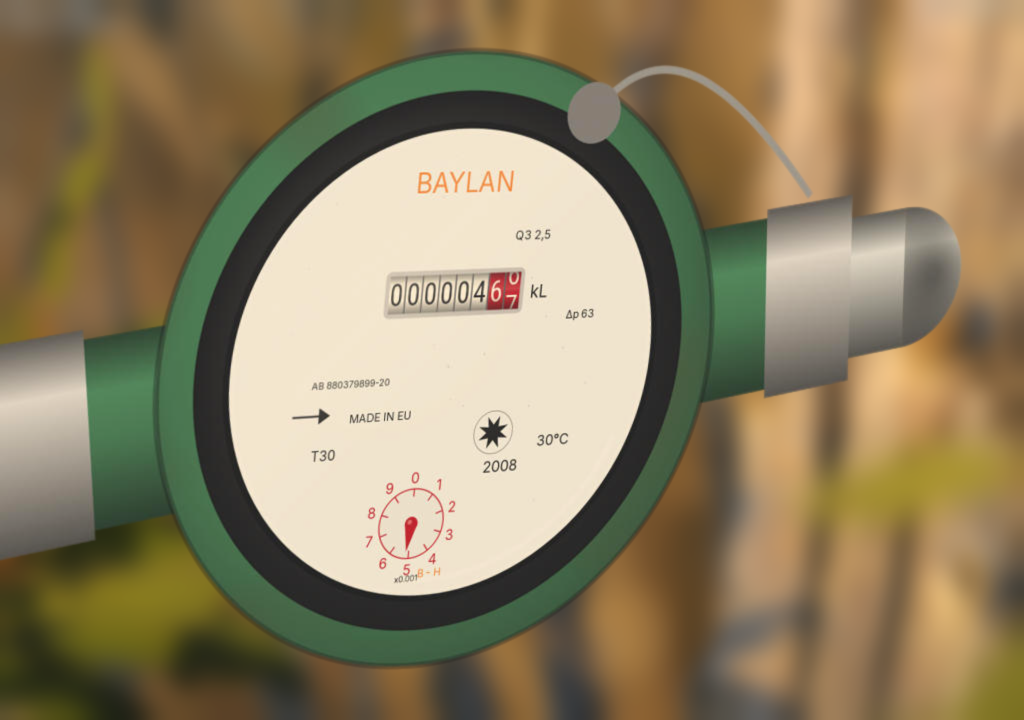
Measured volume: 4.665 kL
